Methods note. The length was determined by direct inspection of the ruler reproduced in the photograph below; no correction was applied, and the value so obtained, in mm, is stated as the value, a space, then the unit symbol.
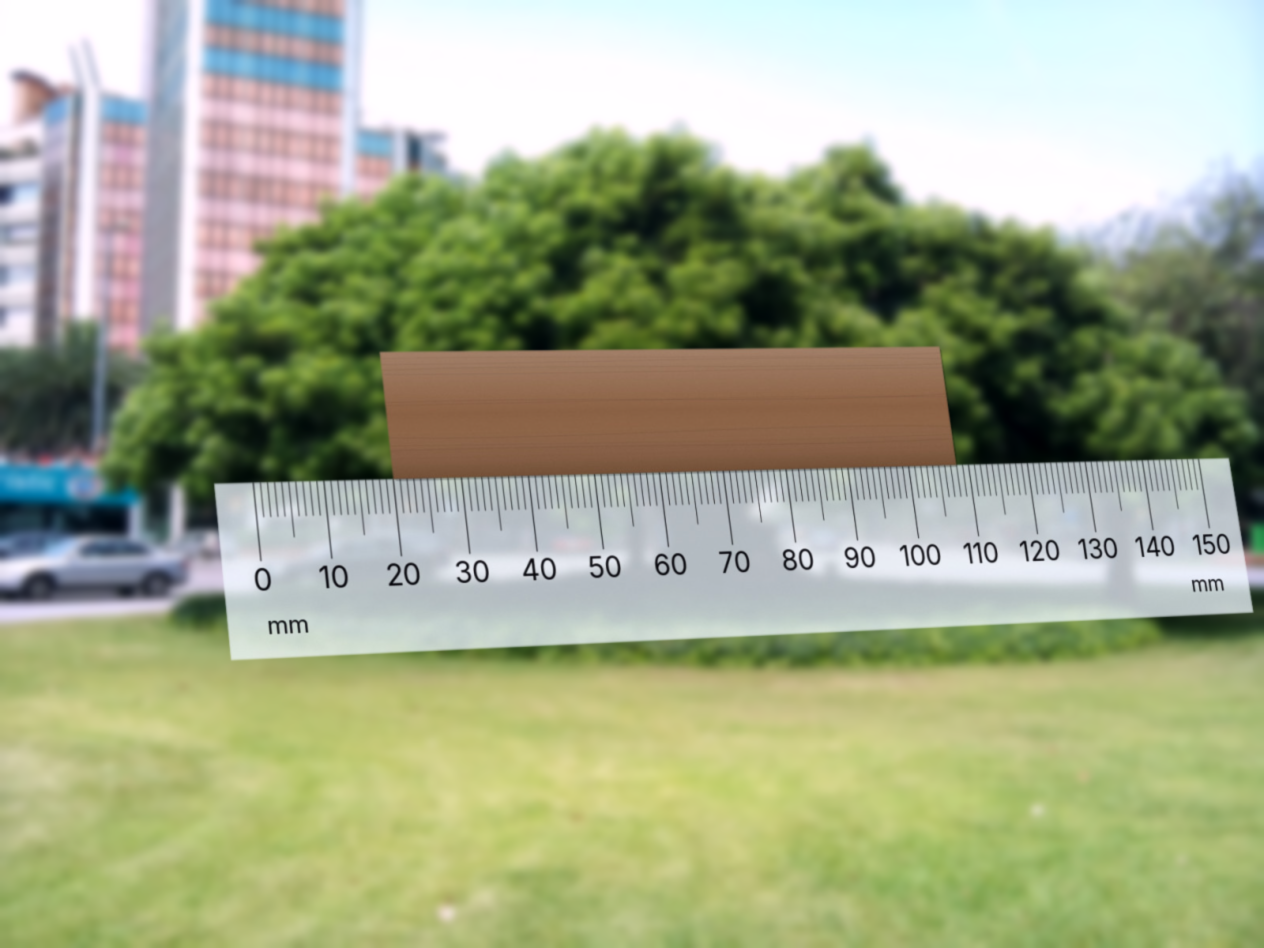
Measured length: 88 mm
